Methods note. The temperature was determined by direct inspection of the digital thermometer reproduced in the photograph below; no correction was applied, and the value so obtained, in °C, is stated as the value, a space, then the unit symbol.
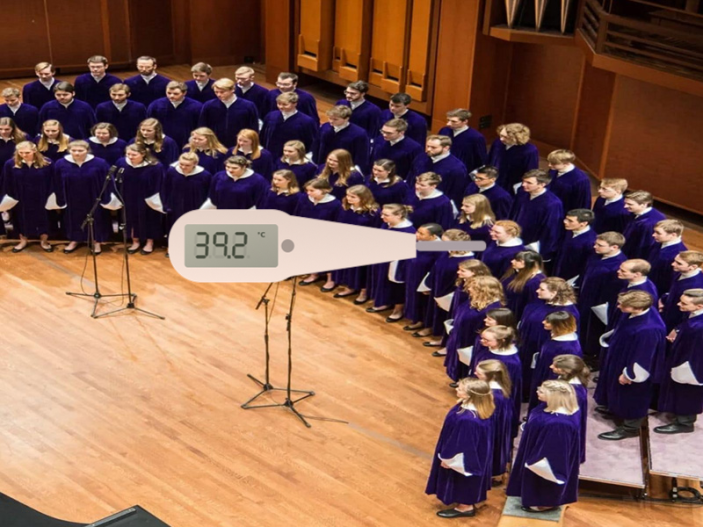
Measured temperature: 39.2 °C
